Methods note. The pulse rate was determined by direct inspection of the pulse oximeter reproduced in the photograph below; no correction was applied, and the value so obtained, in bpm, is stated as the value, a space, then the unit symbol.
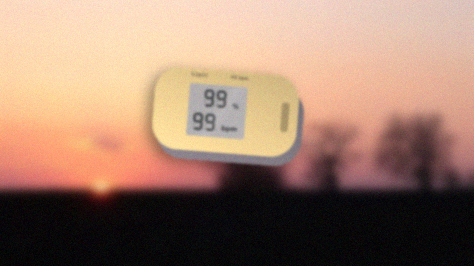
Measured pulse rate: 99 bpm
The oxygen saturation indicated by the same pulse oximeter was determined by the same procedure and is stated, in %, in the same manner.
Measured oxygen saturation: 99 %
